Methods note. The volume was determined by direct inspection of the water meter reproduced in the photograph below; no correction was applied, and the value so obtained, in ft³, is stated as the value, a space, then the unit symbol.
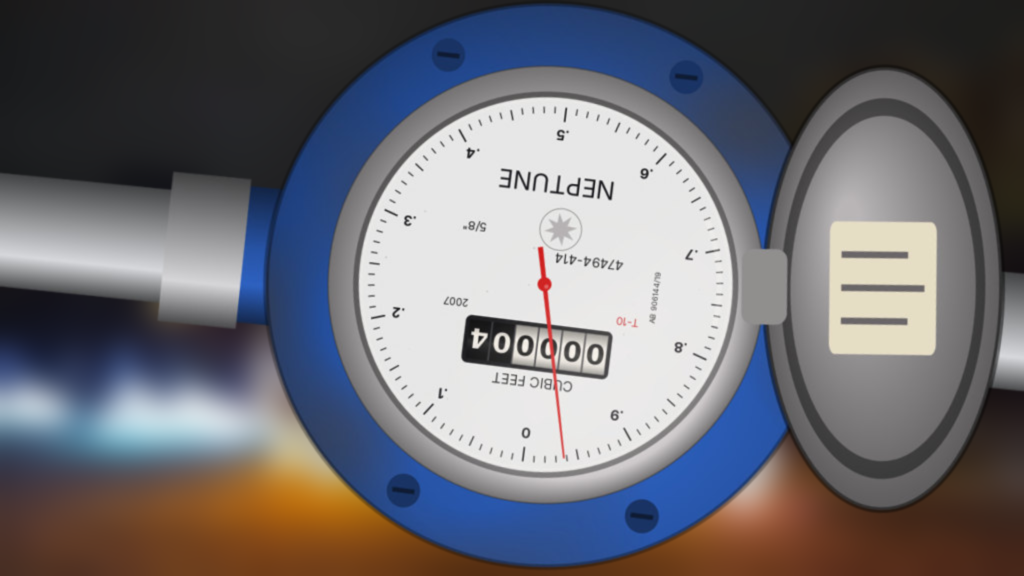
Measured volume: 3.96 ft³
